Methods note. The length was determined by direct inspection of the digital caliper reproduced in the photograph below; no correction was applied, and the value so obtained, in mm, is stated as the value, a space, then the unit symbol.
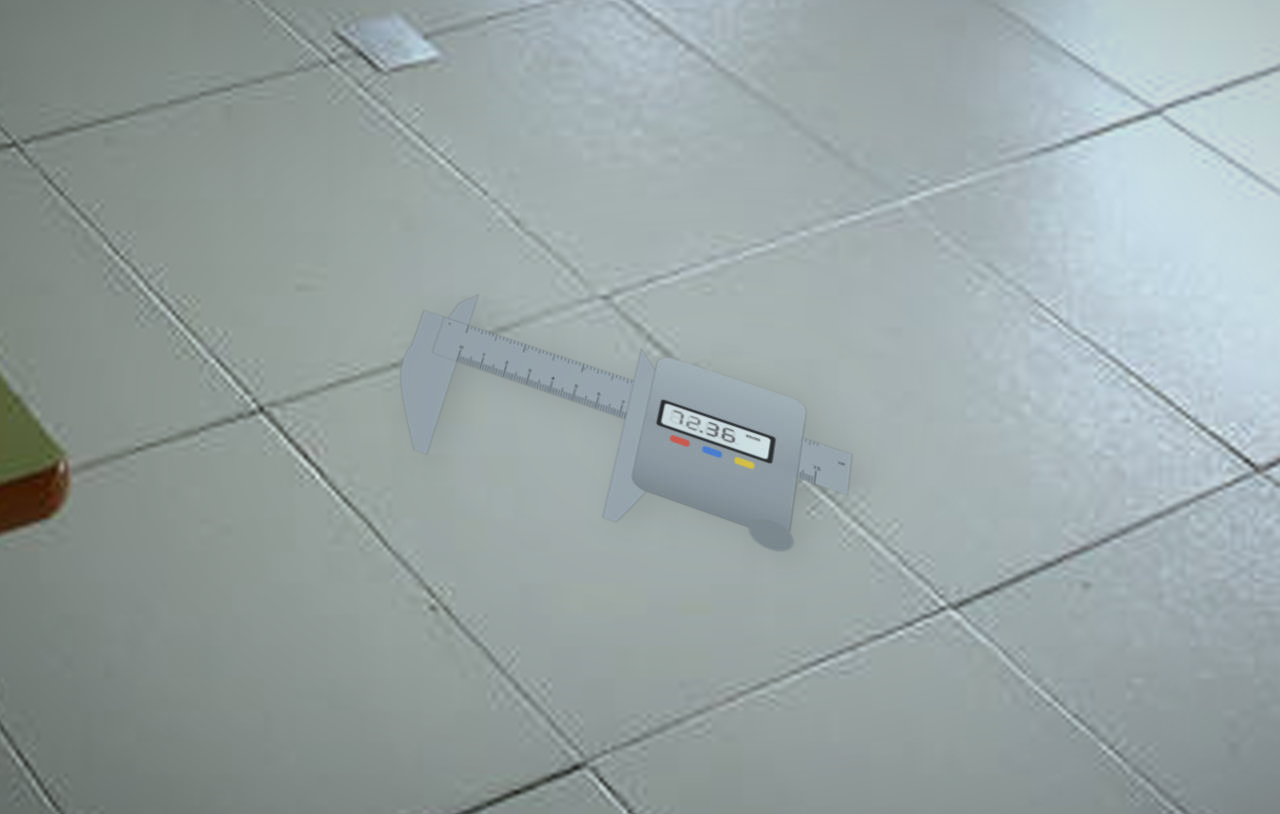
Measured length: 72.36 mm
